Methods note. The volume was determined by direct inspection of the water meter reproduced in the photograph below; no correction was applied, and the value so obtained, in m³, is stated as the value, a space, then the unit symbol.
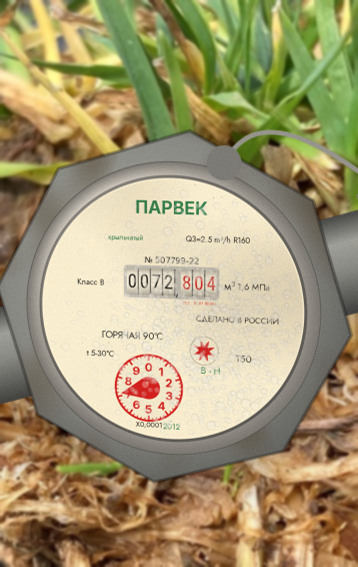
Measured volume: 72.8047 m³
